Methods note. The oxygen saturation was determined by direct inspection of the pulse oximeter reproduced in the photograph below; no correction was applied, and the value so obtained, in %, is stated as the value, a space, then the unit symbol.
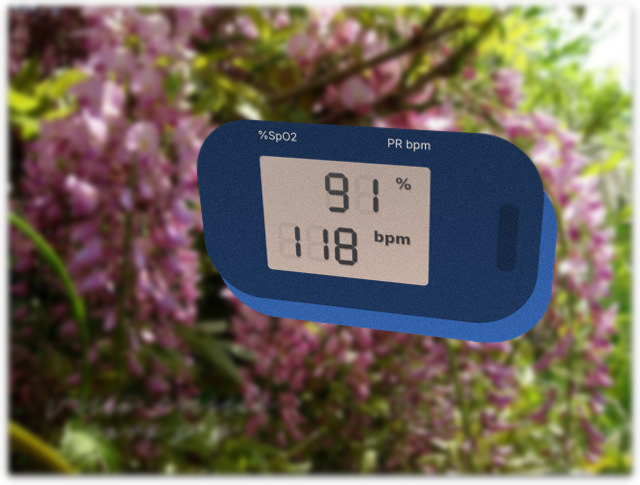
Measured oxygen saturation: 91 %
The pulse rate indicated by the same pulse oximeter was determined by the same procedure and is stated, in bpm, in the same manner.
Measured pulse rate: 118 bpm
